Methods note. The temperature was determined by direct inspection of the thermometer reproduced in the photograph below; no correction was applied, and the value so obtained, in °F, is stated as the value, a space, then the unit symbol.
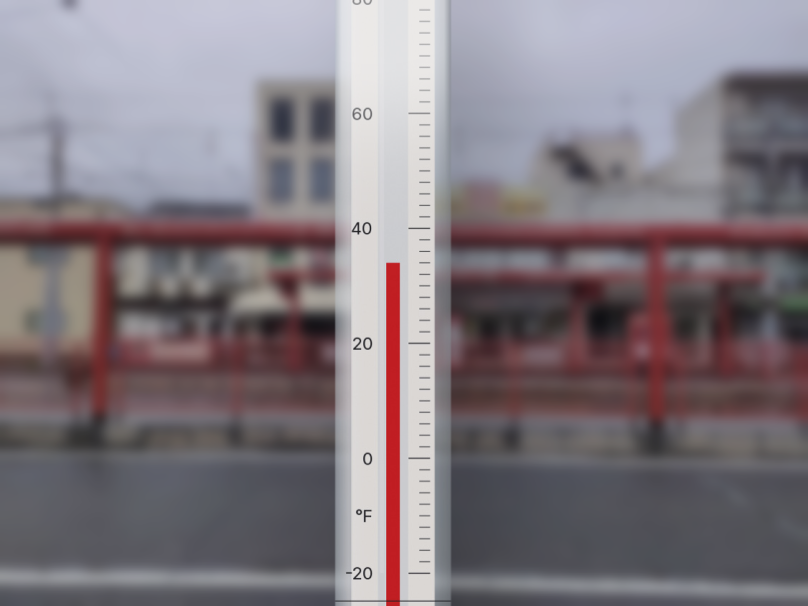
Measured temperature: 34 °F
